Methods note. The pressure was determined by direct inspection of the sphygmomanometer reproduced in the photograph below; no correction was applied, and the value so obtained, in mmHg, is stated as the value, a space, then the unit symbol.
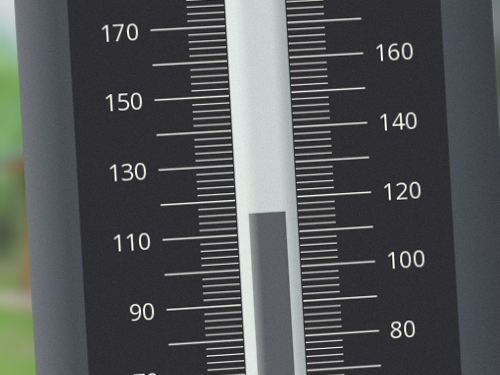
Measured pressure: 116 mmHg
